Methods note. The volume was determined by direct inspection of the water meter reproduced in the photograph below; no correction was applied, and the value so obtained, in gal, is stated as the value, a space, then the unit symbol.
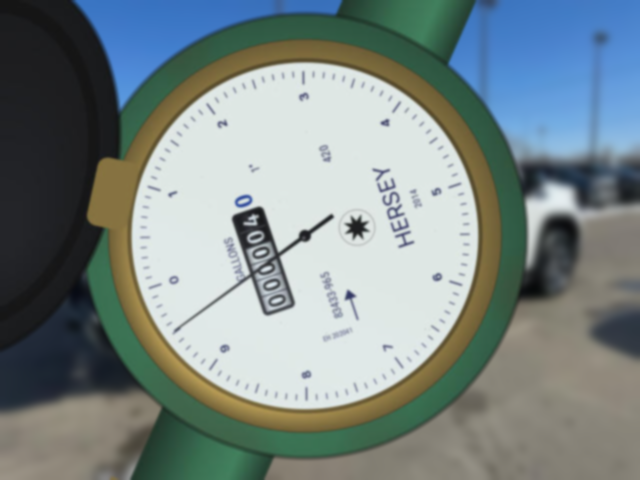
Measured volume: 39.5 gal
